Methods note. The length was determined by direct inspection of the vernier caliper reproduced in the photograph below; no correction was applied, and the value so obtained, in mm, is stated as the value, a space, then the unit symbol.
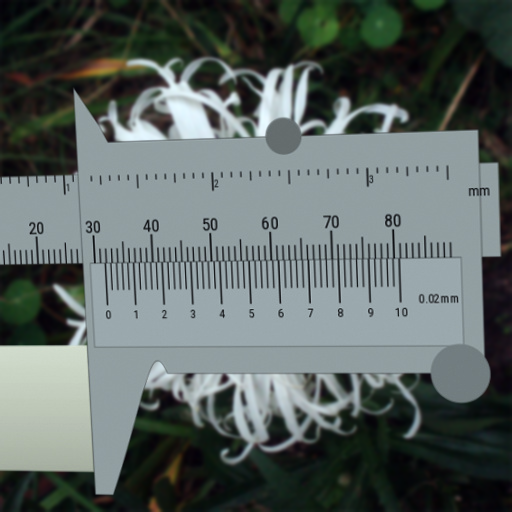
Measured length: 31.8 mm
